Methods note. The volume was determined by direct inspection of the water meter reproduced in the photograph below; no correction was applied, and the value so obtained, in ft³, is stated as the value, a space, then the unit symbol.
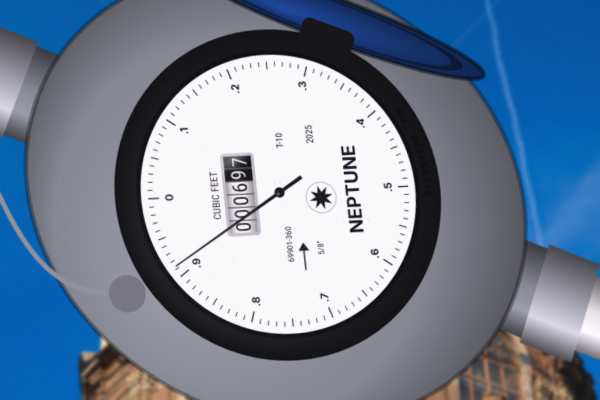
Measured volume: 696.91 ft³
